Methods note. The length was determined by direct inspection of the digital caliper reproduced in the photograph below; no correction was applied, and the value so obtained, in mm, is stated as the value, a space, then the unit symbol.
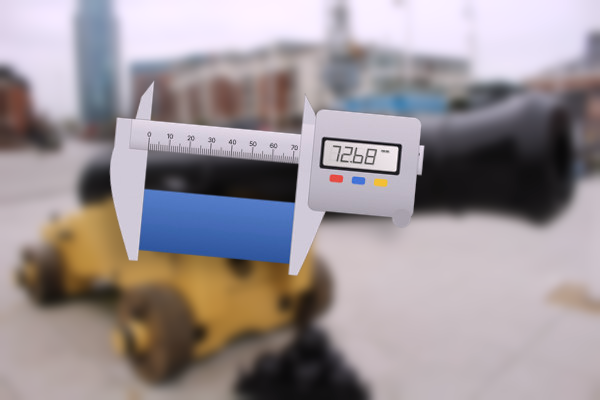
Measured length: 72.68 mm
